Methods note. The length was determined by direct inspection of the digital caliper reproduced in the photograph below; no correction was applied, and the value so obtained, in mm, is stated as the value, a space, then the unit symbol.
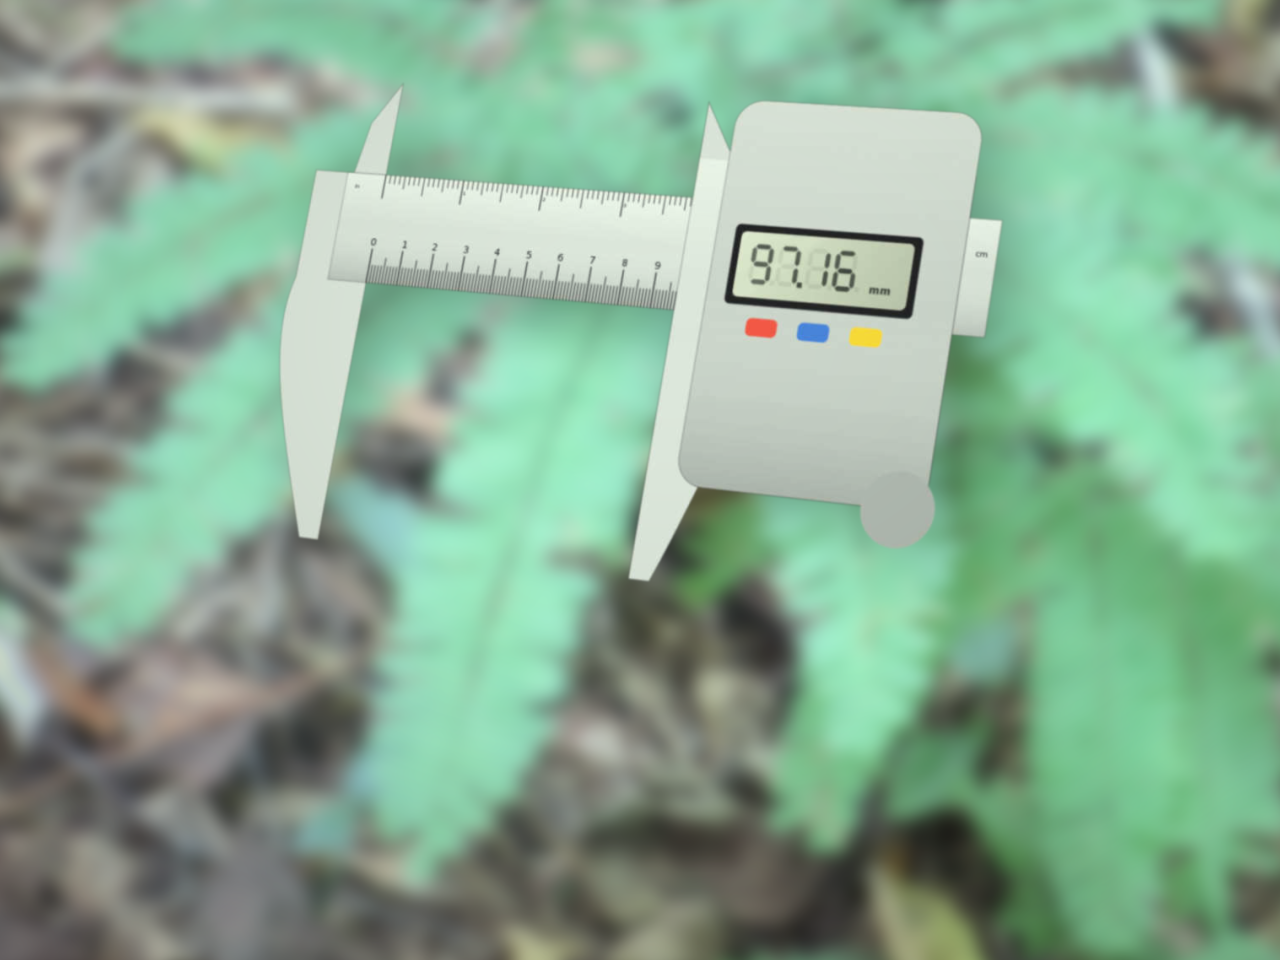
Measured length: 97.16 mm
